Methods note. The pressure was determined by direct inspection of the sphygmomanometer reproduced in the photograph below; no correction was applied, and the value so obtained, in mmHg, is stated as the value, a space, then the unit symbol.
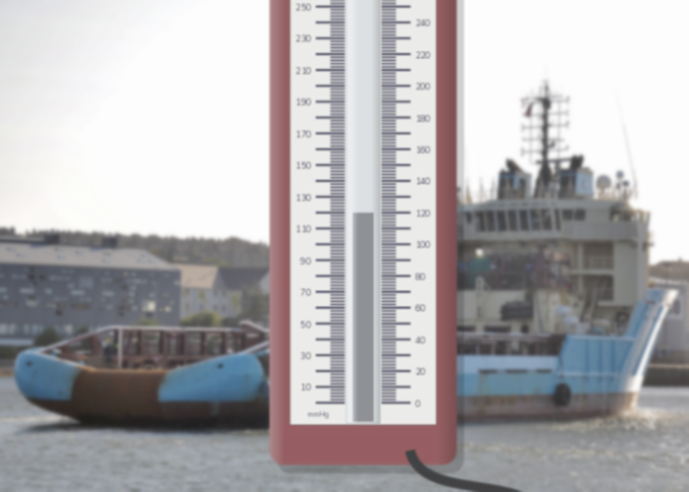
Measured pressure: 120 mmHg
